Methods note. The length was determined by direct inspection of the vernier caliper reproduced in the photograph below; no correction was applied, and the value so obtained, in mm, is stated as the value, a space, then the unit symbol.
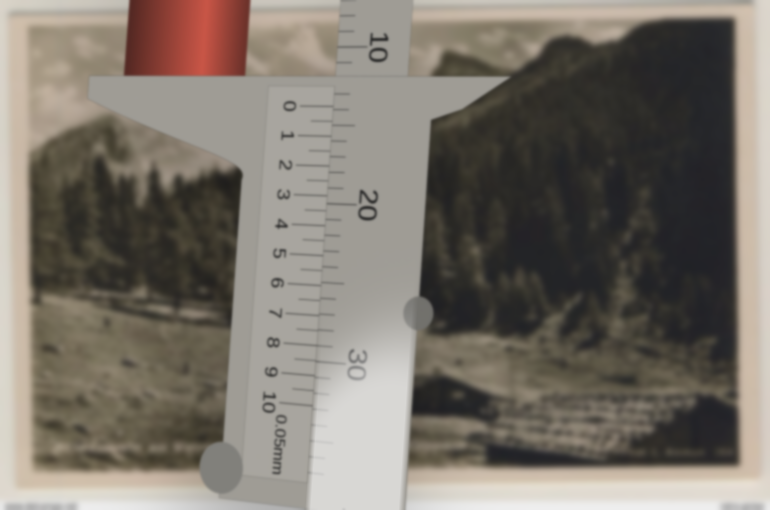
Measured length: 13.8 mm
